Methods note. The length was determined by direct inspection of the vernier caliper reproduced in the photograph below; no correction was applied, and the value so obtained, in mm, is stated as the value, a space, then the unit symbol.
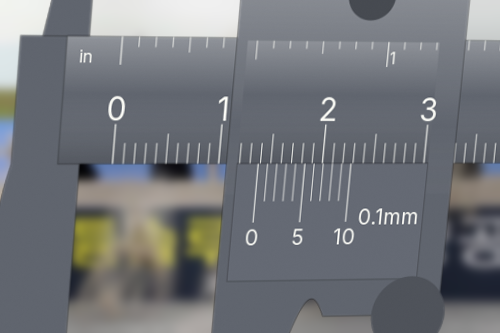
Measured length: 13.8 mm
